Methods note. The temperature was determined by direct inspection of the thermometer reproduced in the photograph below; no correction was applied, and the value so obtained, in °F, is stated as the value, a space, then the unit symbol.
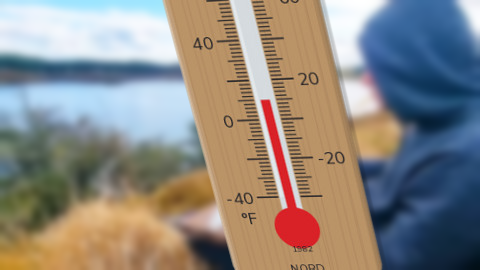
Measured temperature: 10 °F
